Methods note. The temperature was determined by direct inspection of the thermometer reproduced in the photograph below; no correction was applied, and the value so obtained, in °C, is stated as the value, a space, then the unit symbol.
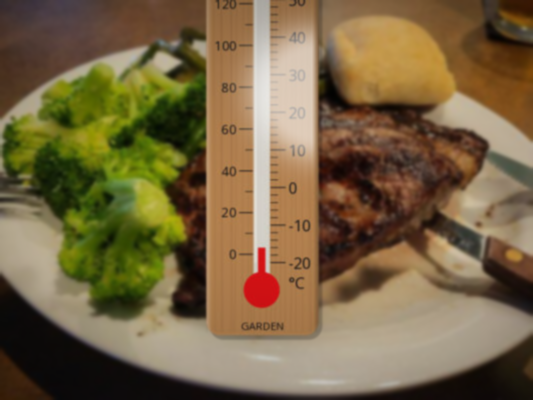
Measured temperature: -16 °C
